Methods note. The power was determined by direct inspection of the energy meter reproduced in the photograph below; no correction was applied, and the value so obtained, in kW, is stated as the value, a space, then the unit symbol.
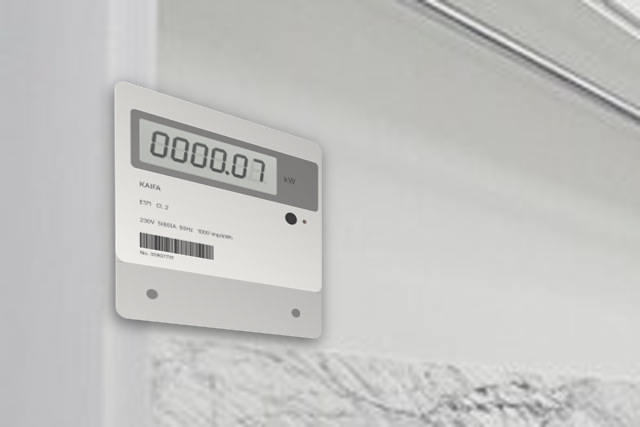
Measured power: 0.07 kW
